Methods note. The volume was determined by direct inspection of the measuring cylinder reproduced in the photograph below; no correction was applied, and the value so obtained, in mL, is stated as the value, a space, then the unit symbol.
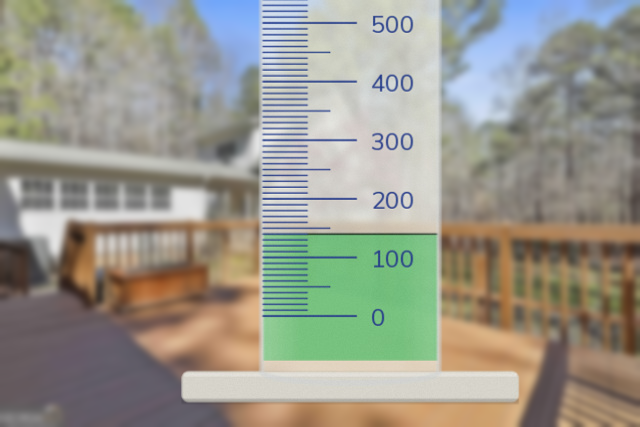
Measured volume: 140 mL
